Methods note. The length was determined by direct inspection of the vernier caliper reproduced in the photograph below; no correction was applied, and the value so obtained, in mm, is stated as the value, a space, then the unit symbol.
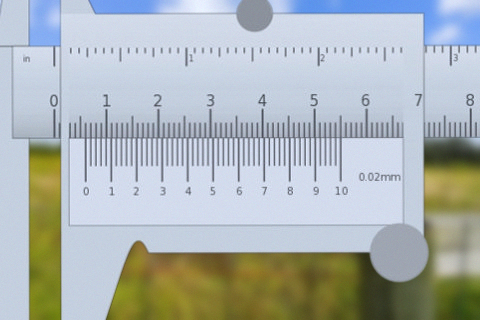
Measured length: 6.0 mm
